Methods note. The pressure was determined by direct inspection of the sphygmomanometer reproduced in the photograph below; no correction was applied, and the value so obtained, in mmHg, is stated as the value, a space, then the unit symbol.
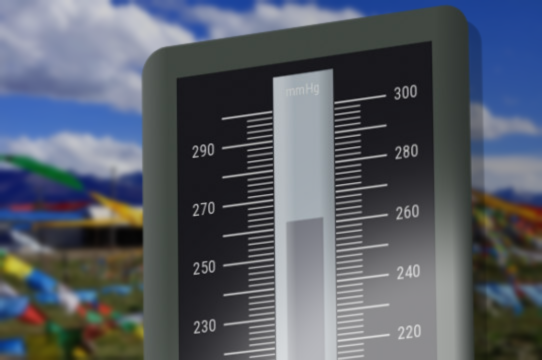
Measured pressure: 262 mmHg
